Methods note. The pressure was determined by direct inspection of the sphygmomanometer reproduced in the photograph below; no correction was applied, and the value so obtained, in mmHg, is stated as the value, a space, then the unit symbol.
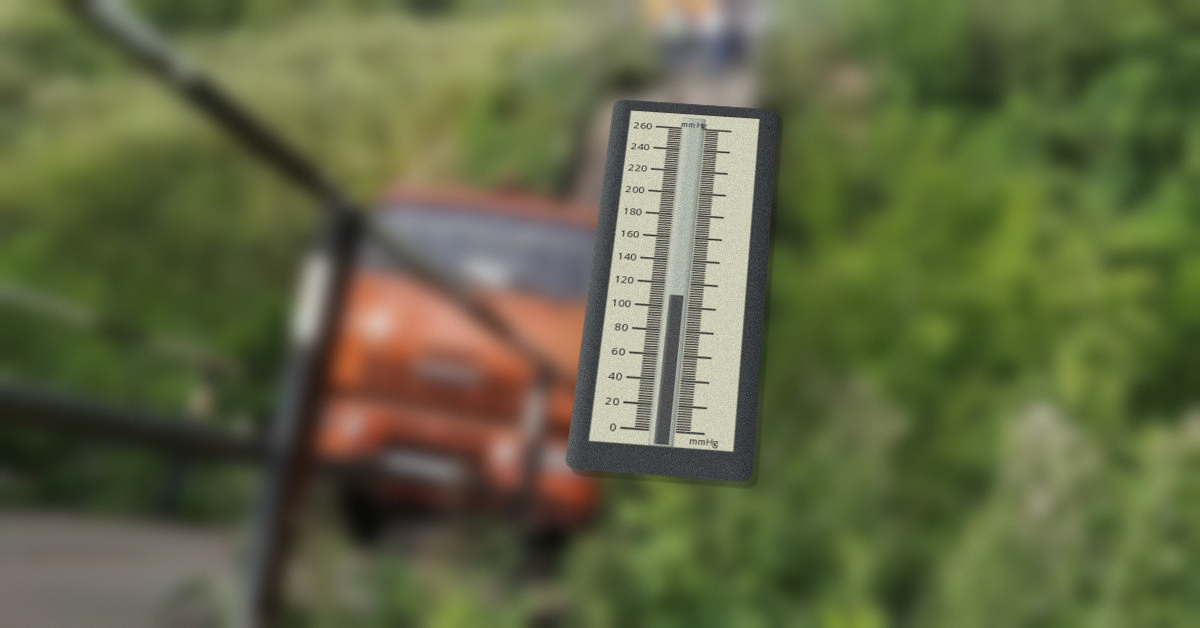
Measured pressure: 110 mmHg
